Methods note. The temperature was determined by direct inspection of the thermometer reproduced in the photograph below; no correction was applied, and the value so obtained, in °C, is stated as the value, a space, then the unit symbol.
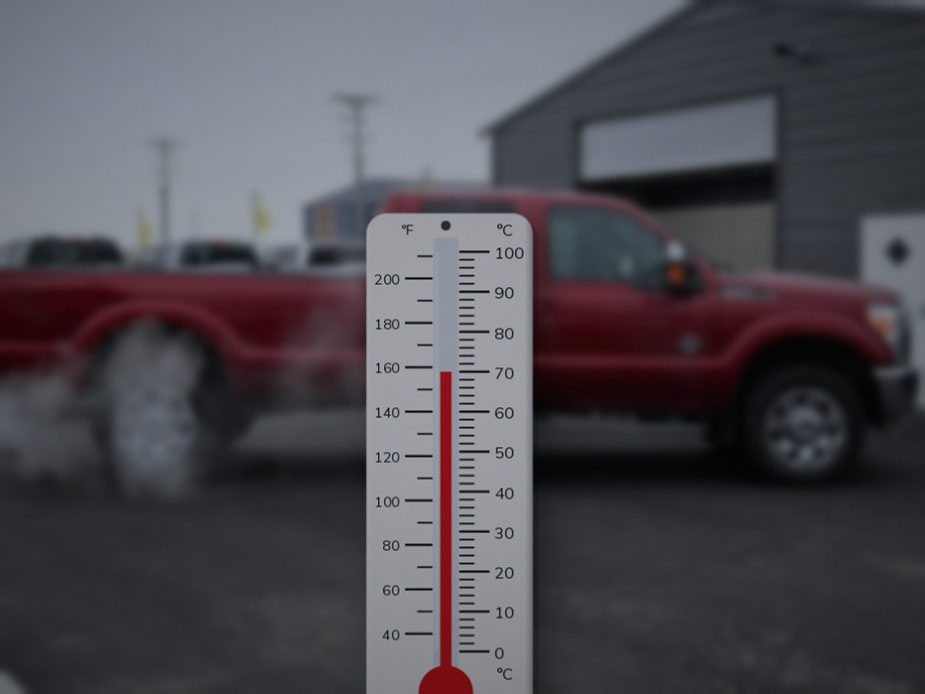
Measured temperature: 70 °C
